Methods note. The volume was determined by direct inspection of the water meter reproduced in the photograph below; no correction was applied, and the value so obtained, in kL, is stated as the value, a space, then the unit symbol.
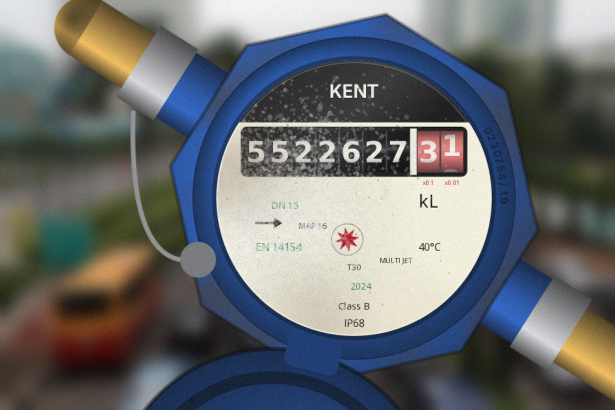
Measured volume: 5522627.31 kL
